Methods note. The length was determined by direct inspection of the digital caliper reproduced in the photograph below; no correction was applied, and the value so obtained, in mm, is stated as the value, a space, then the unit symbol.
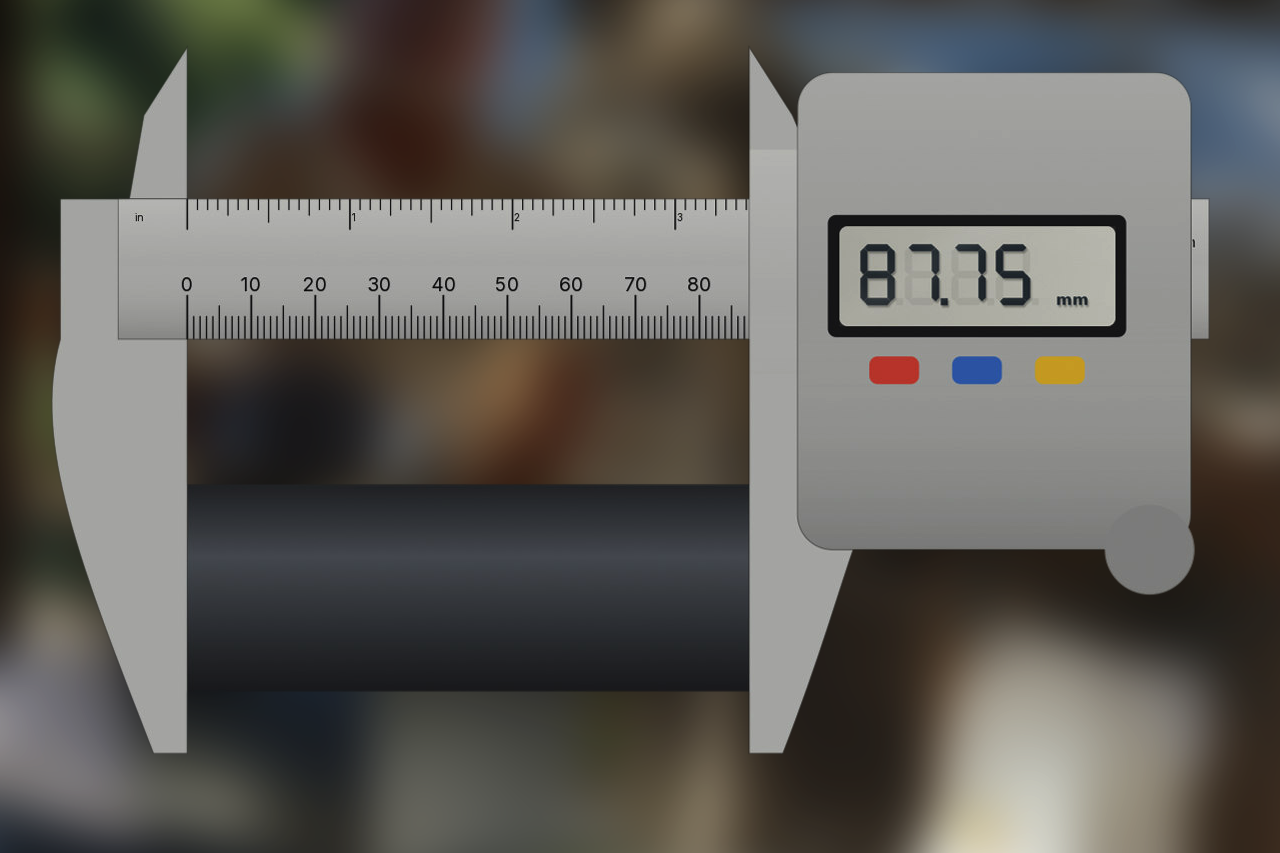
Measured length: 87.75 mm
